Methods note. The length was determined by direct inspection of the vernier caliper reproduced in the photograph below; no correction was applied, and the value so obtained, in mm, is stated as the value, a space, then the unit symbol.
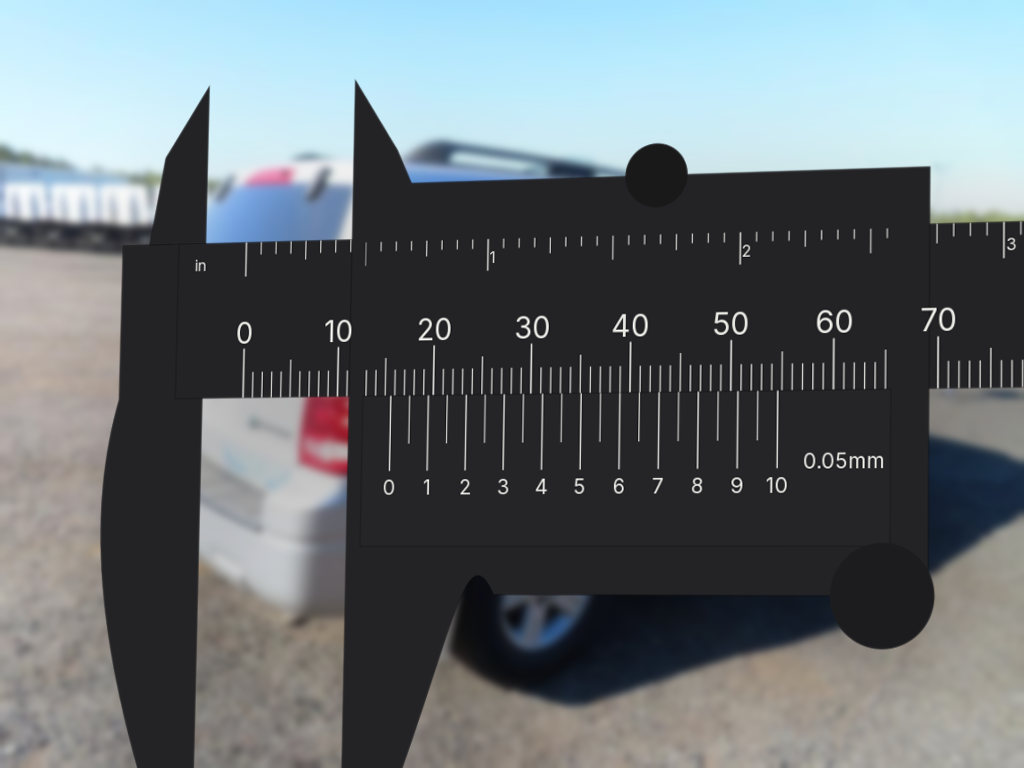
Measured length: 15.6 mm
